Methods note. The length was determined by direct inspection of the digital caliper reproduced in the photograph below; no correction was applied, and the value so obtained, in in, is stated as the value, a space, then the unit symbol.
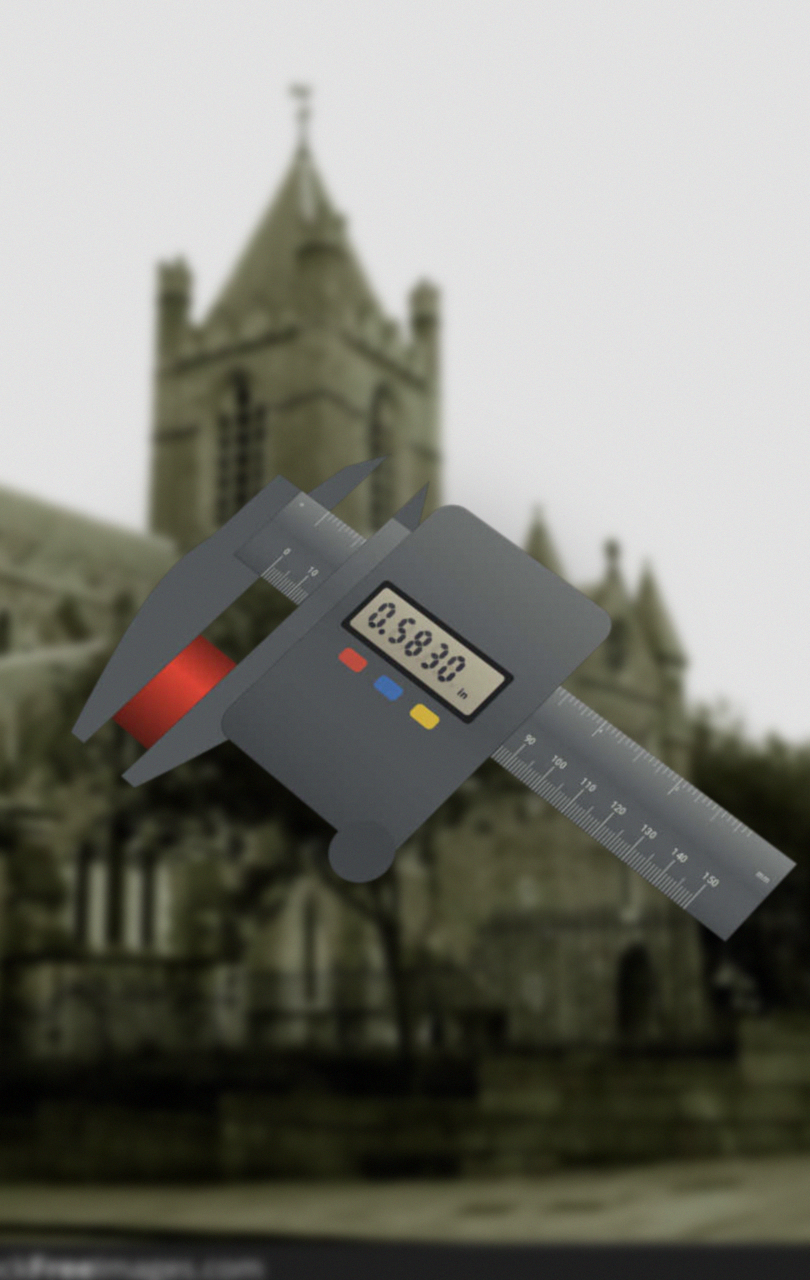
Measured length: 0.5830 in
